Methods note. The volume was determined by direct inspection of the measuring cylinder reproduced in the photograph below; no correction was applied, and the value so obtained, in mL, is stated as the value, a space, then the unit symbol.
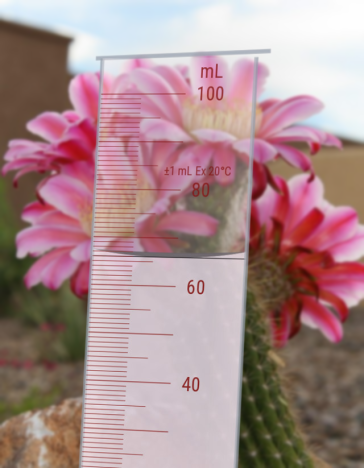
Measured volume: 66 mL
